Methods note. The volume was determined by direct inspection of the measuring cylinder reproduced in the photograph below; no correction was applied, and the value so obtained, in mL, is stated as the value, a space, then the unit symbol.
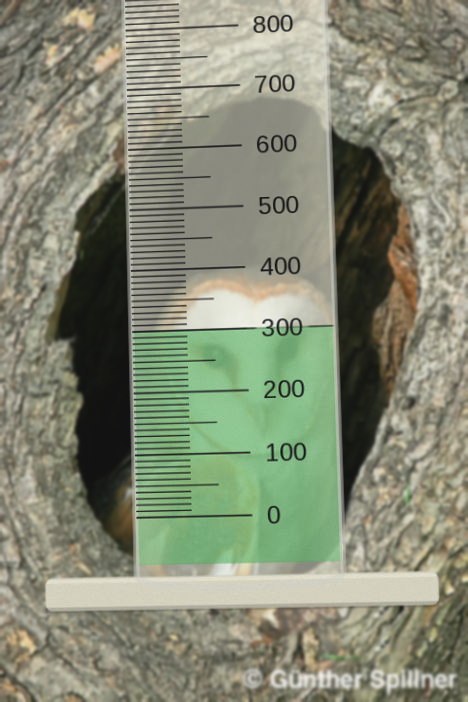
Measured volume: 300 mL
